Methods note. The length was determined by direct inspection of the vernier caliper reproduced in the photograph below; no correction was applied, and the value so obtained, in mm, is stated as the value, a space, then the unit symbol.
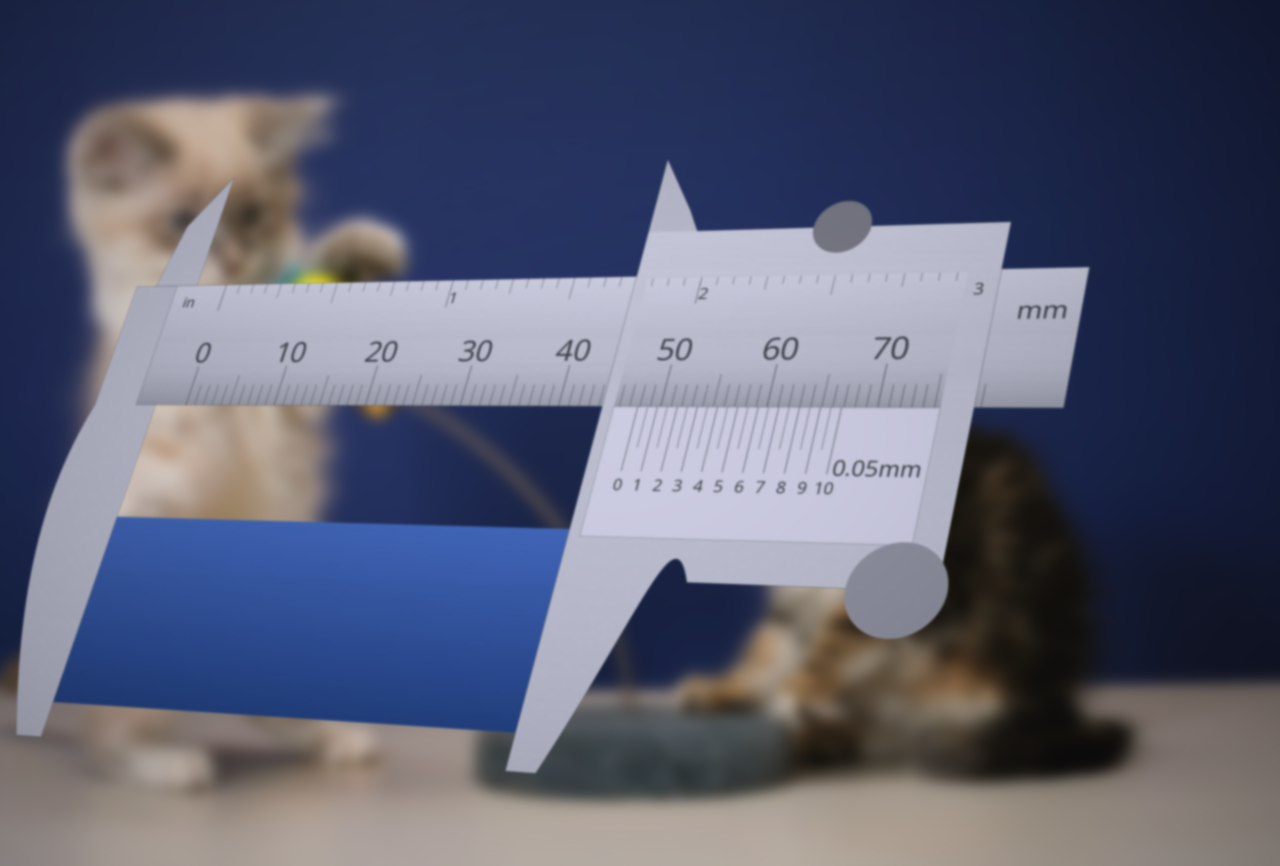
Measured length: 47.8 mm
